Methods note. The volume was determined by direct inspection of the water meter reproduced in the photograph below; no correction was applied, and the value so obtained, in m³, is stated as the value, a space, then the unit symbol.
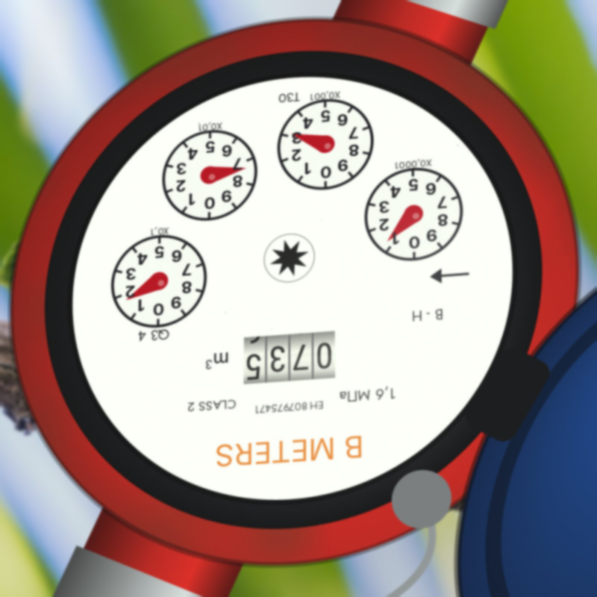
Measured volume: 735.1731 m³
